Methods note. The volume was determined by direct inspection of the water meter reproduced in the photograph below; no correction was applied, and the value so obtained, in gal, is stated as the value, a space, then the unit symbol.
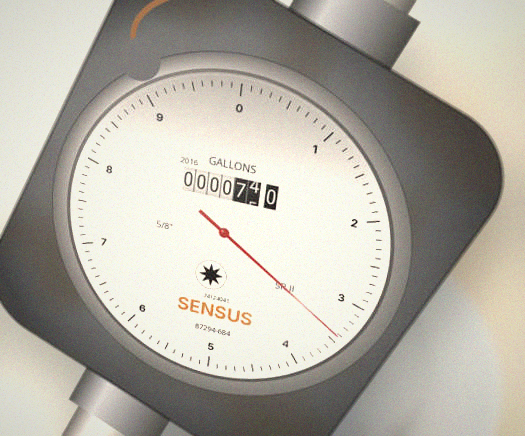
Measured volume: 743.4 gal
